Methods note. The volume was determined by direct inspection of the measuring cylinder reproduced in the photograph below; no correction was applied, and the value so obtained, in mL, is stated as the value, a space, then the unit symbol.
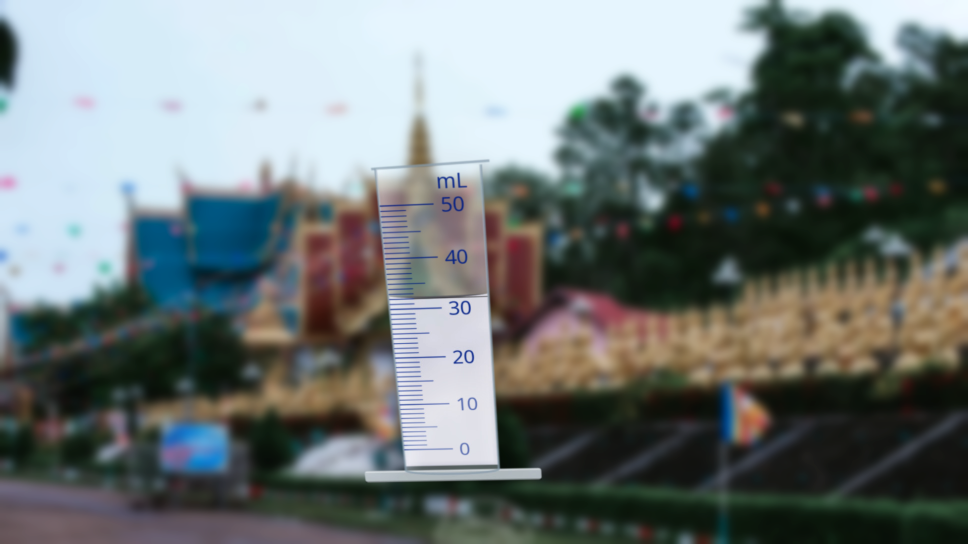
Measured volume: 32 mL
